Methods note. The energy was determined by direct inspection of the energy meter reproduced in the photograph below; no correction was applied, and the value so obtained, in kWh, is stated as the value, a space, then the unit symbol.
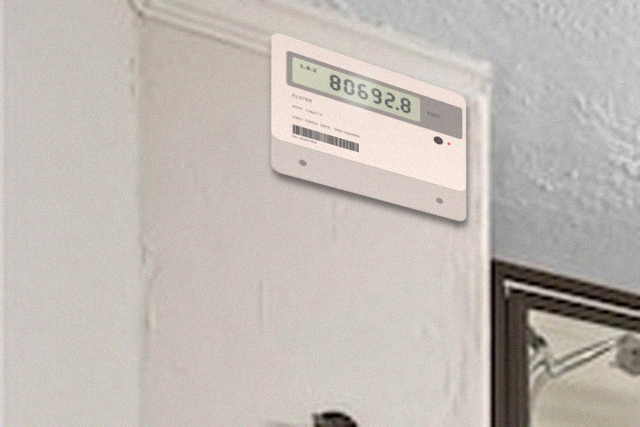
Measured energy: 80692.8 kWh
